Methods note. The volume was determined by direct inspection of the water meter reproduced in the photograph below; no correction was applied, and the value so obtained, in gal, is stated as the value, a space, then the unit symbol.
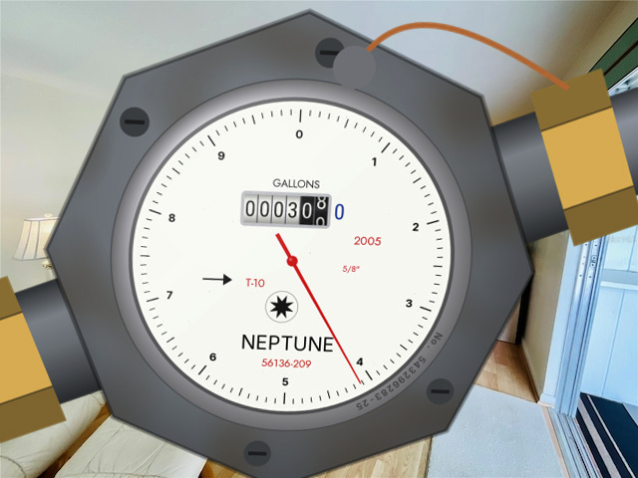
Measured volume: 3084.1 gal
